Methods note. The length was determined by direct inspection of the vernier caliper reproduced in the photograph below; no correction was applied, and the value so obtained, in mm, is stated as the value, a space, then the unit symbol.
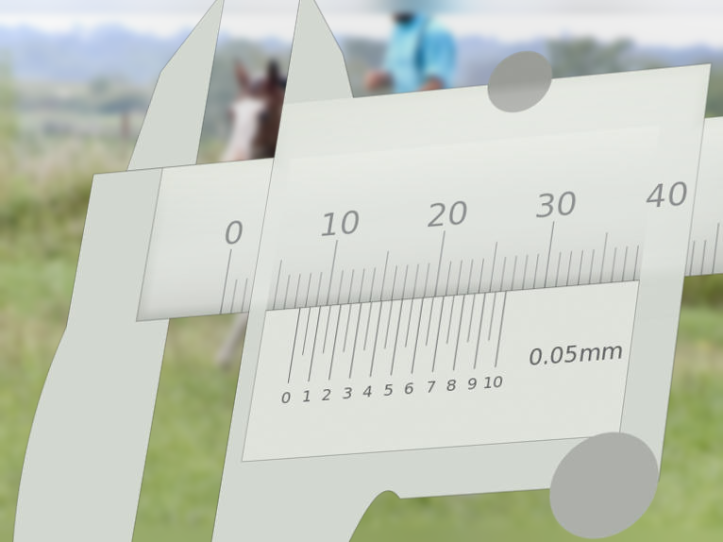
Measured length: 7.5 mm
